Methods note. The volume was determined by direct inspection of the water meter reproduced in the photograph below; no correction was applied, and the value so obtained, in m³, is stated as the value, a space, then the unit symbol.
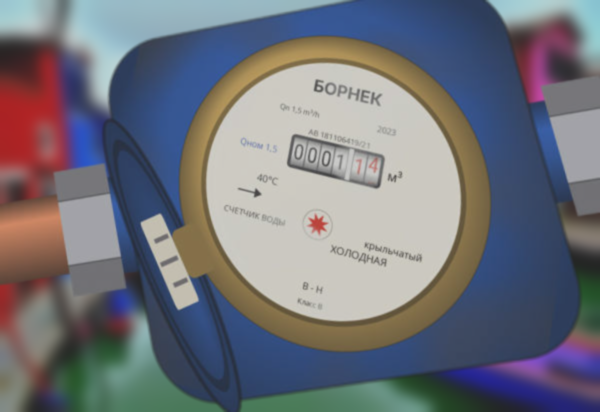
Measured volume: 1.14 m³
